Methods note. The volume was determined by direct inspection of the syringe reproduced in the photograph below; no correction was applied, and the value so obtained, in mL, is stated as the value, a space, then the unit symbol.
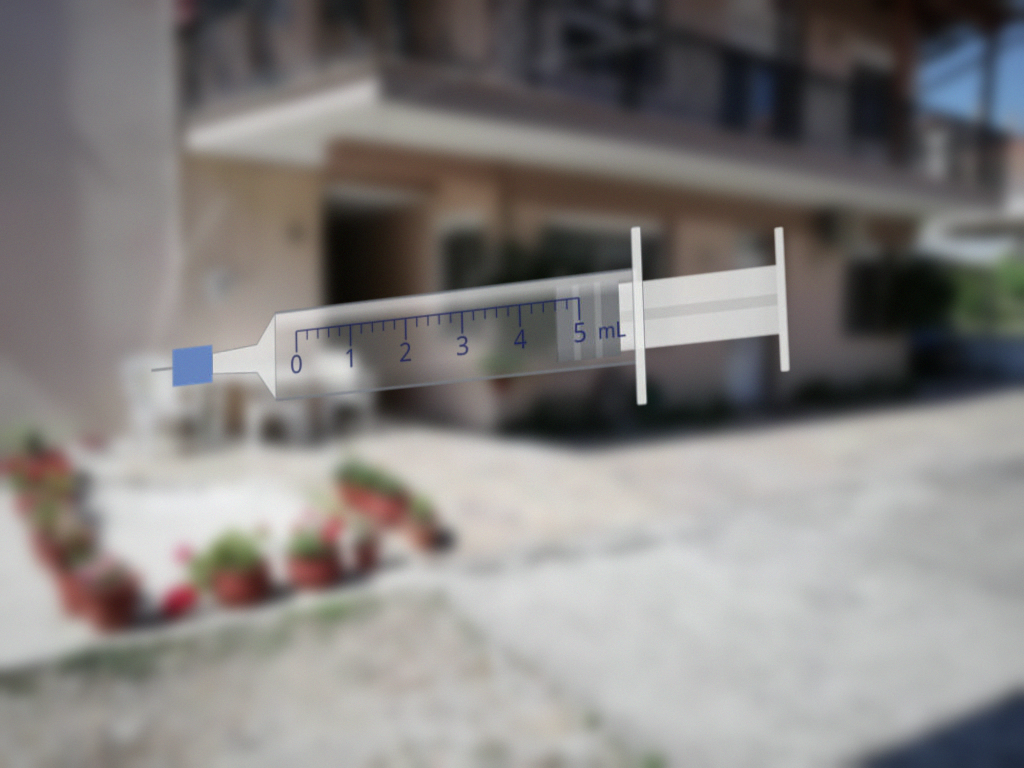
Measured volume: 4.6 mL
